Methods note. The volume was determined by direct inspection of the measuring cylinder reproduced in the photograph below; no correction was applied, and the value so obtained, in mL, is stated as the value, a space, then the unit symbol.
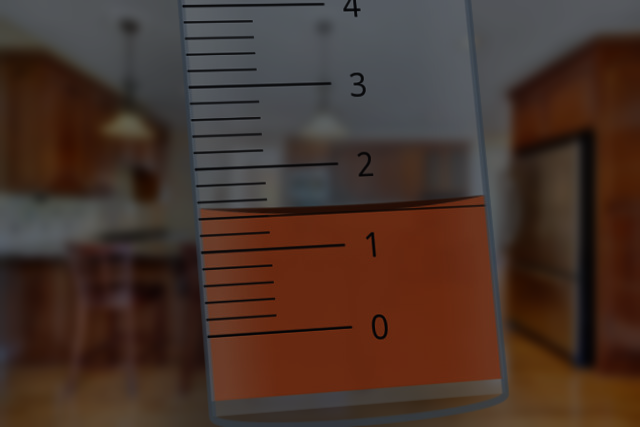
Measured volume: 1.4 mL
